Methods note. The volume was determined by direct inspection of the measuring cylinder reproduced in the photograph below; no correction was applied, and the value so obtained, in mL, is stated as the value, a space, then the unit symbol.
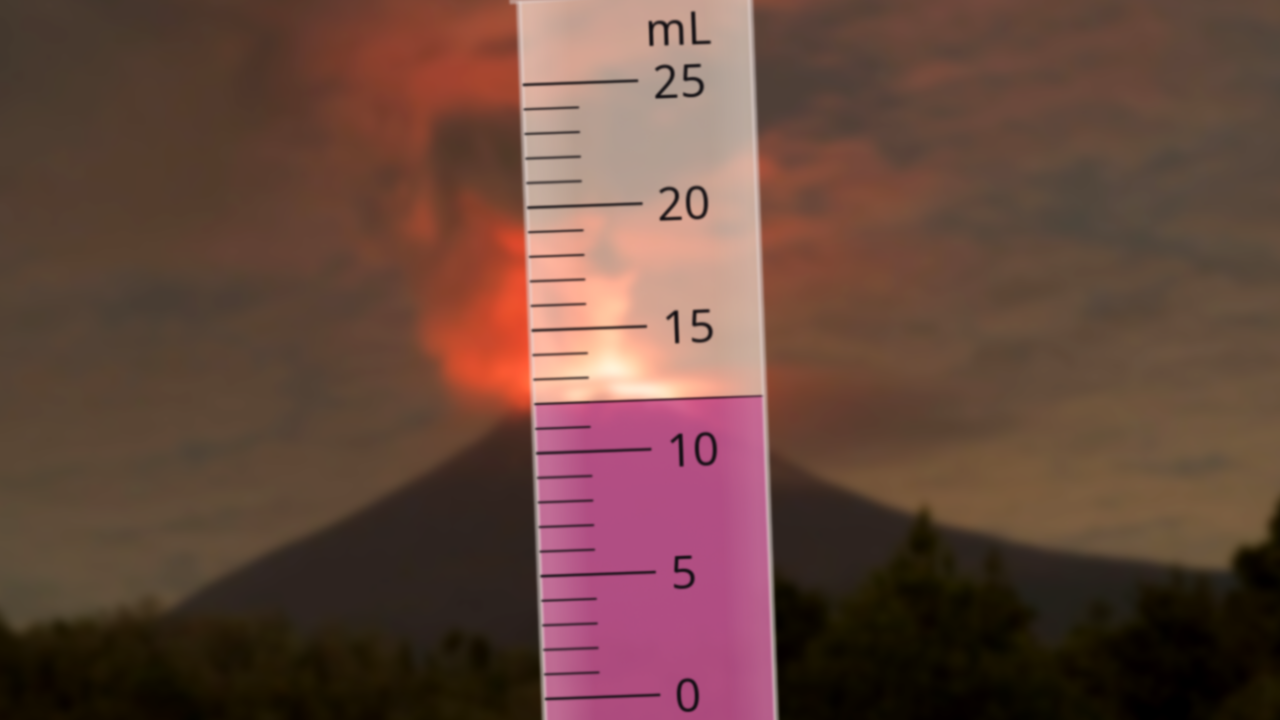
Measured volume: 12 mL
